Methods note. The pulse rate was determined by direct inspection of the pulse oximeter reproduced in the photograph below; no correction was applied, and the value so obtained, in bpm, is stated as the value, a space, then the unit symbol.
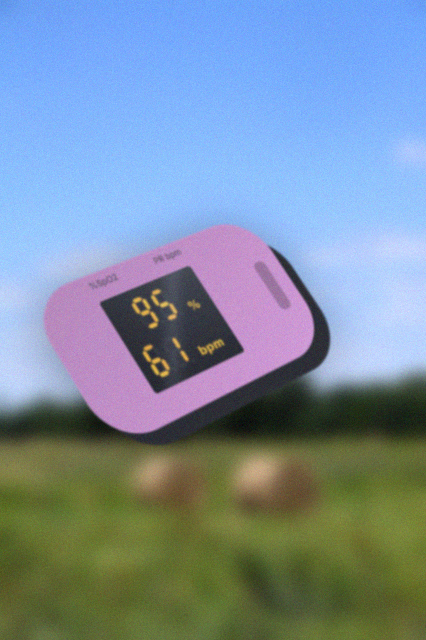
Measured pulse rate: 61 bpm
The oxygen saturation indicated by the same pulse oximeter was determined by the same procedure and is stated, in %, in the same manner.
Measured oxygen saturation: 95 %
